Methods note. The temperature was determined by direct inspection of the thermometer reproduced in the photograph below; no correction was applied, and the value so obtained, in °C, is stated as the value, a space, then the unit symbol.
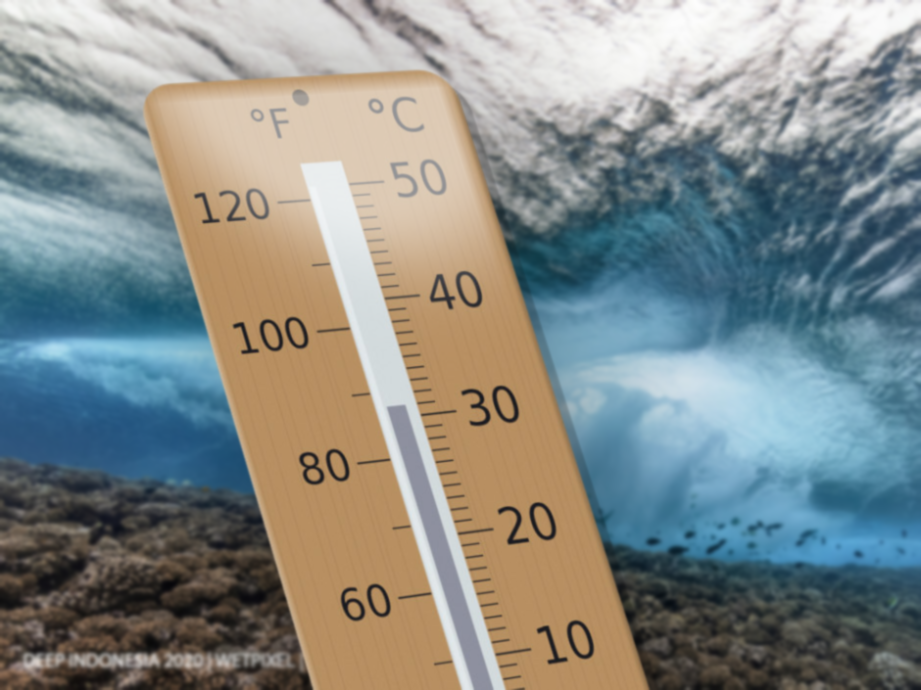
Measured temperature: 31 °C
